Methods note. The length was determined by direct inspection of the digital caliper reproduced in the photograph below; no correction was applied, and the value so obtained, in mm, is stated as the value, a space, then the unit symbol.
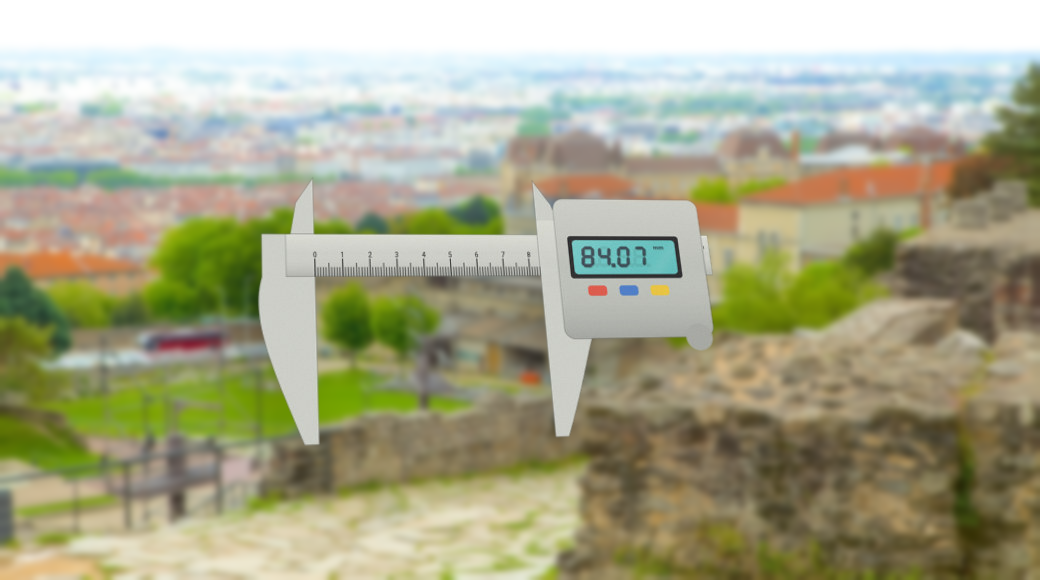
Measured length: 84.07 mm
